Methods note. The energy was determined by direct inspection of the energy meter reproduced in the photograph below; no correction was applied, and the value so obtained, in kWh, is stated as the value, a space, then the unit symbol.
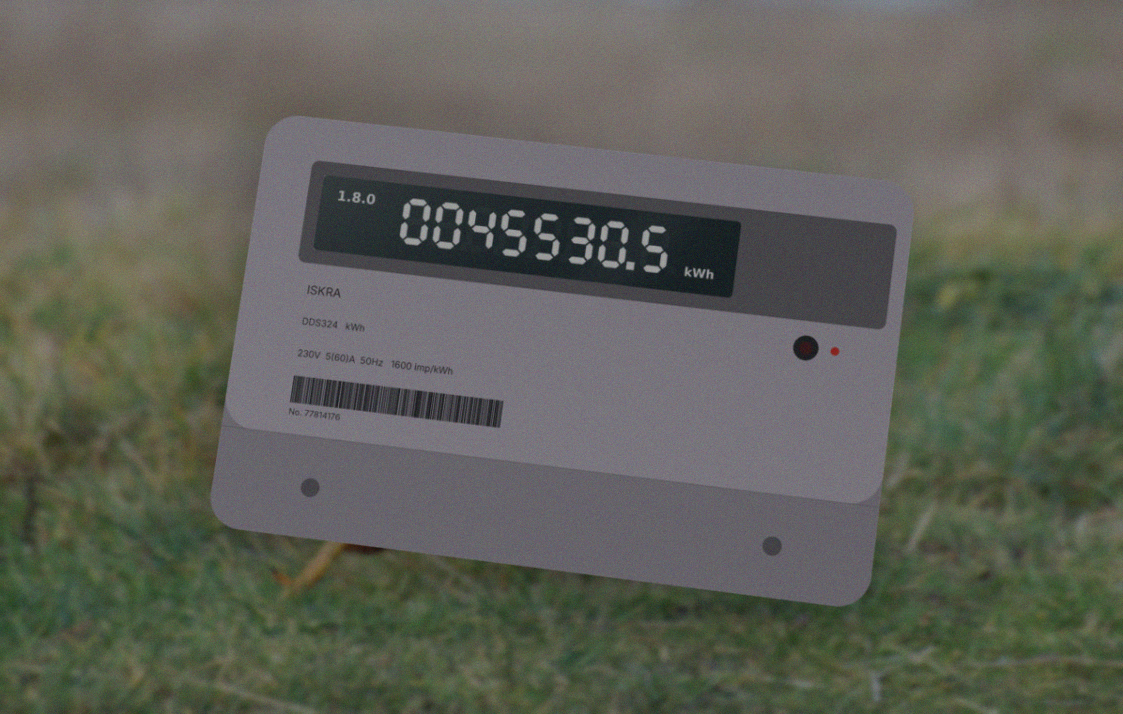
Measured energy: 45530.5 kWh
